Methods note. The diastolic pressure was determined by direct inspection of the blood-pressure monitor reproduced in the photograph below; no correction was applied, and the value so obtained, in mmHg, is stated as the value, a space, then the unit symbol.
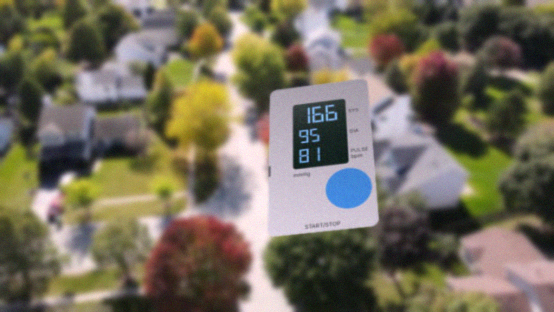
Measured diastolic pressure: 95 mmHg
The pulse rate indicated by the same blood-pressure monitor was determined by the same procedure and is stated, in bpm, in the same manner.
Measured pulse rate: 81 bpm
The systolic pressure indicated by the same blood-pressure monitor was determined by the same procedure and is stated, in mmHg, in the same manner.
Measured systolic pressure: 166 mmHg
